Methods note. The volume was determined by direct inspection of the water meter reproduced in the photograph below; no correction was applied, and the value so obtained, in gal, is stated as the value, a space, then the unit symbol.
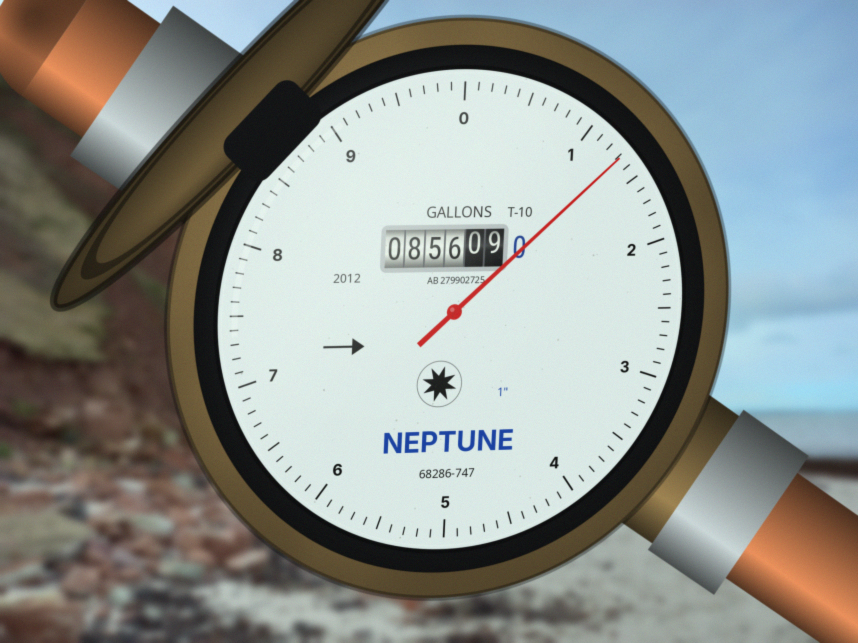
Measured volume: 856091.3 gal
